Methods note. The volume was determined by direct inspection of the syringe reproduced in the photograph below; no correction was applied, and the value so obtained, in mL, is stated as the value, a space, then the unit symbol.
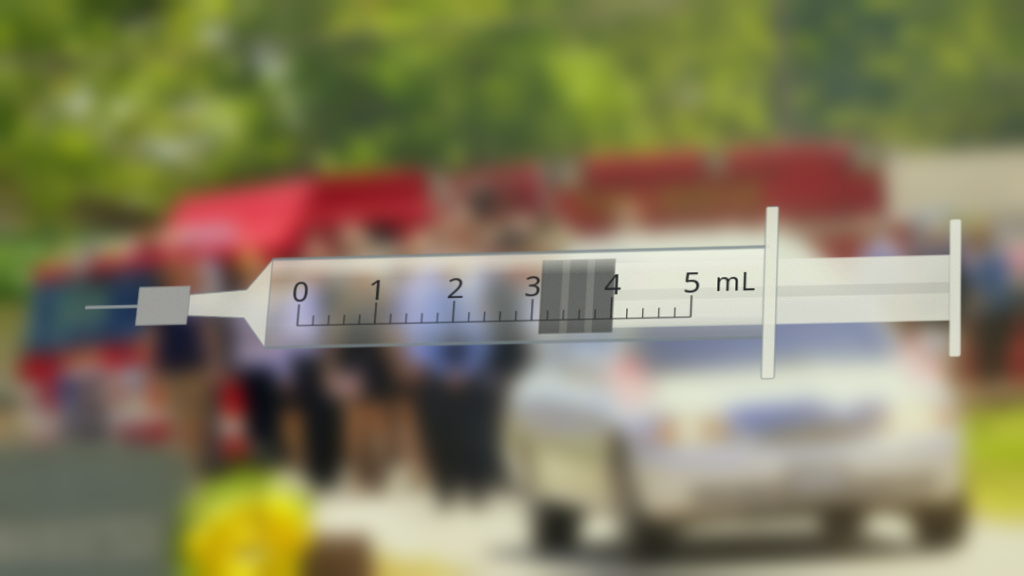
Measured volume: 3.1 mL
